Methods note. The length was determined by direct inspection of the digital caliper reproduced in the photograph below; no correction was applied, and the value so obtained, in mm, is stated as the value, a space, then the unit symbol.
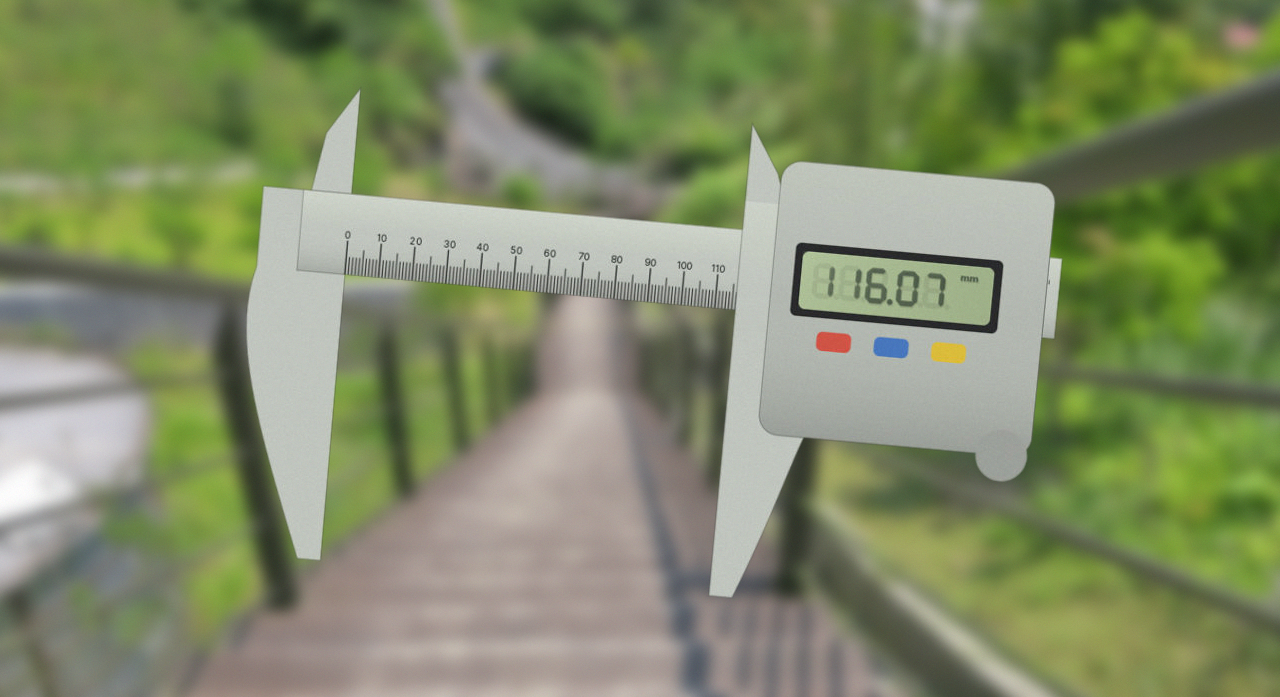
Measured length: 116.07 mm
